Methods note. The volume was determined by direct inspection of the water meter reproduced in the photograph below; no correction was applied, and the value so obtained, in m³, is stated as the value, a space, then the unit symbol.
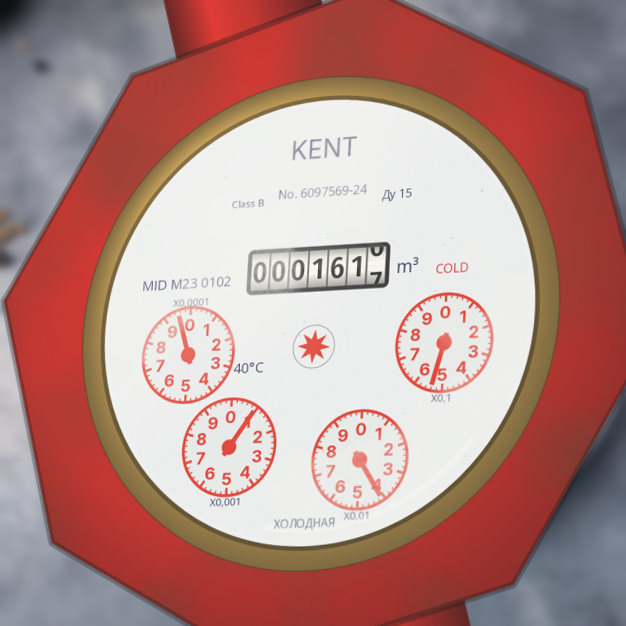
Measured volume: 1616.5409 m³
